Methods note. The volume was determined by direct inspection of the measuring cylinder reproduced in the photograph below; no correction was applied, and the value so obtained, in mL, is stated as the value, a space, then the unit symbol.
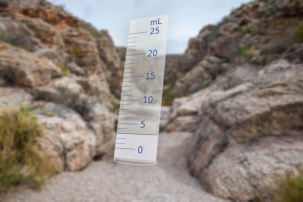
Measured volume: 3 mL
